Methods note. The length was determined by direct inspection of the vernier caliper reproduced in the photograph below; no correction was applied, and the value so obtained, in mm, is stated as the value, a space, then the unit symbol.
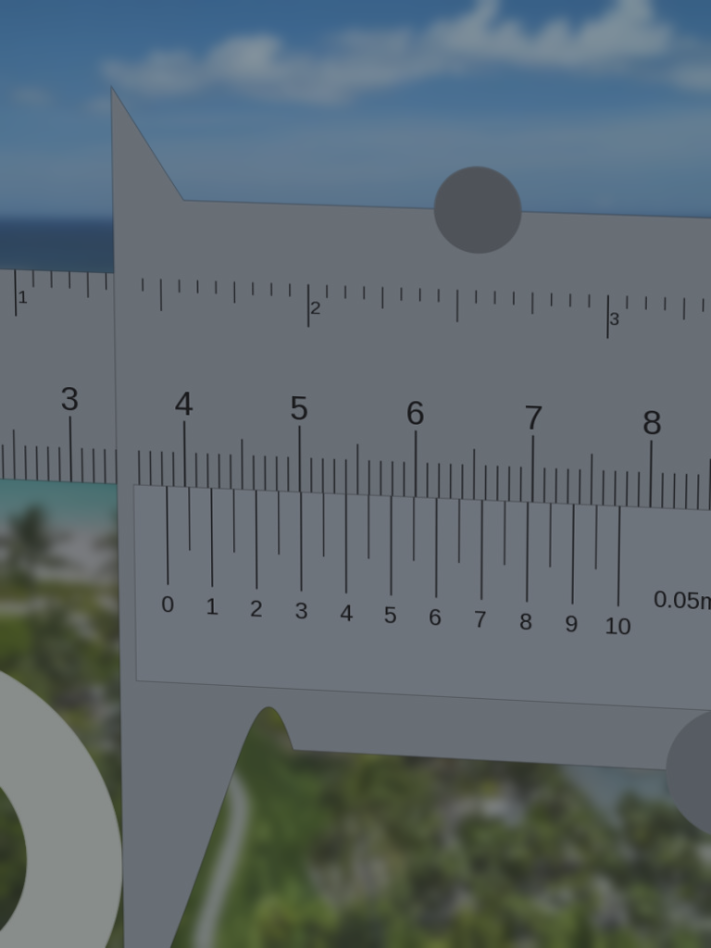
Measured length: 38.4 mm
